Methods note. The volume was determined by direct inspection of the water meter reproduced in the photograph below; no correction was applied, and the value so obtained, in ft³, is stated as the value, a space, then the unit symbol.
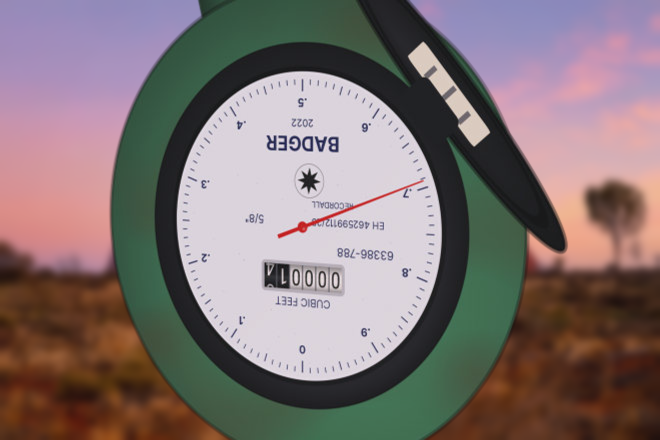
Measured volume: 13.69 ft³
